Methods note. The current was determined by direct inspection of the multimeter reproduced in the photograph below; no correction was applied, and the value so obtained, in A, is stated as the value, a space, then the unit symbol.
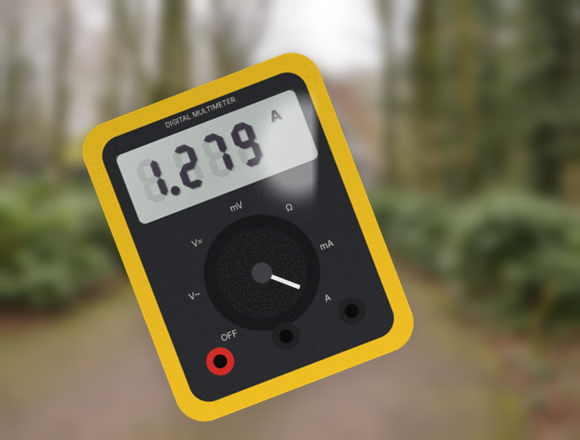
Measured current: 1.279 A
